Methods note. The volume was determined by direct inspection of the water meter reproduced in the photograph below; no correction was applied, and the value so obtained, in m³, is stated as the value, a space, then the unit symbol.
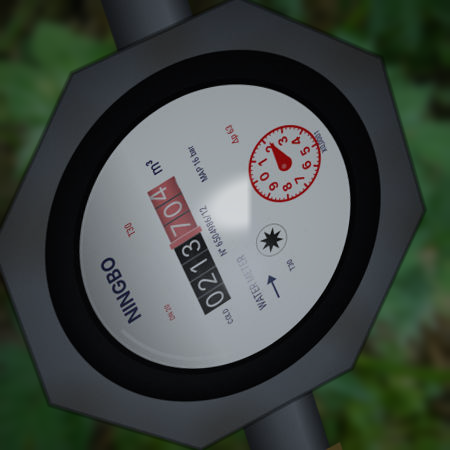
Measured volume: 213.7042 m³
